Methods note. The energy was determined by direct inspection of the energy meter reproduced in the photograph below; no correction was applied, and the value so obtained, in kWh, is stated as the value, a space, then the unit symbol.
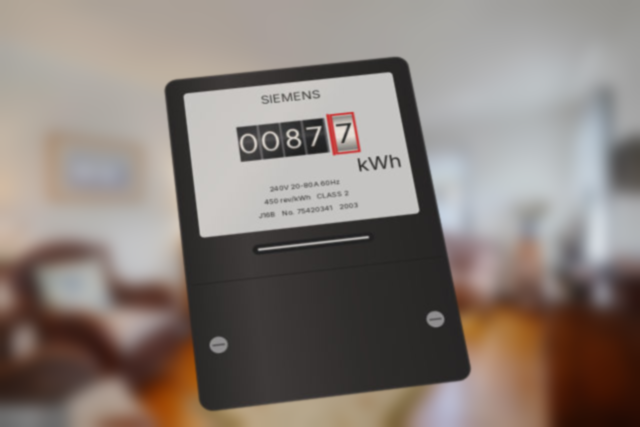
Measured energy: 87.7 kWh
